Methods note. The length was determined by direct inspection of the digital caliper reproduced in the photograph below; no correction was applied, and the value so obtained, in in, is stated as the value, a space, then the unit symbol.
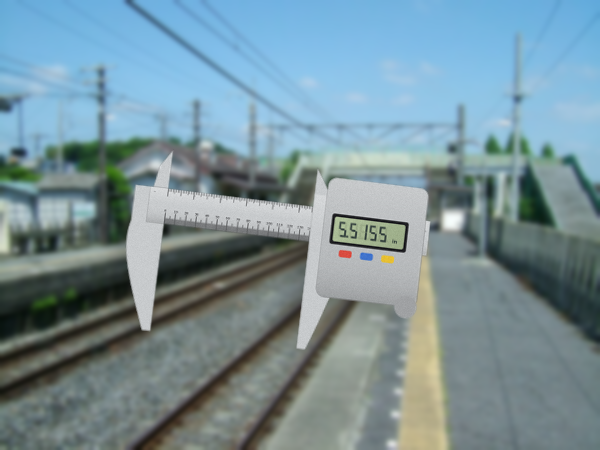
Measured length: 5.5155 in
